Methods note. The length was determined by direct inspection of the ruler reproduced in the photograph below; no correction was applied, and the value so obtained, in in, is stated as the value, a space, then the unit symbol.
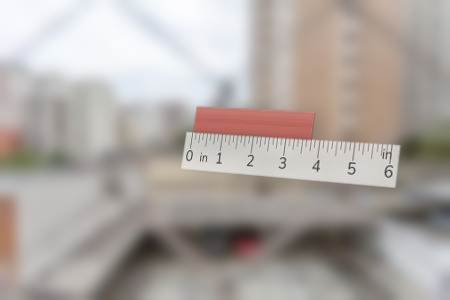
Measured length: 3.75 in
